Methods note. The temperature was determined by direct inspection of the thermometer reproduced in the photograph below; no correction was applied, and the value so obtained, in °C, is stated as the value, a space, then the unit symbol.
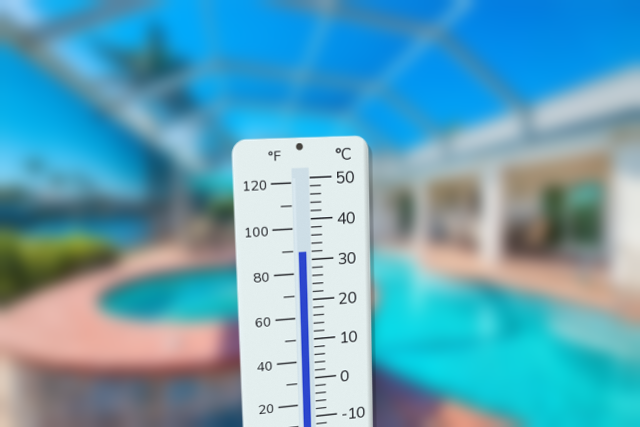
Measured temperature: 32 °C
